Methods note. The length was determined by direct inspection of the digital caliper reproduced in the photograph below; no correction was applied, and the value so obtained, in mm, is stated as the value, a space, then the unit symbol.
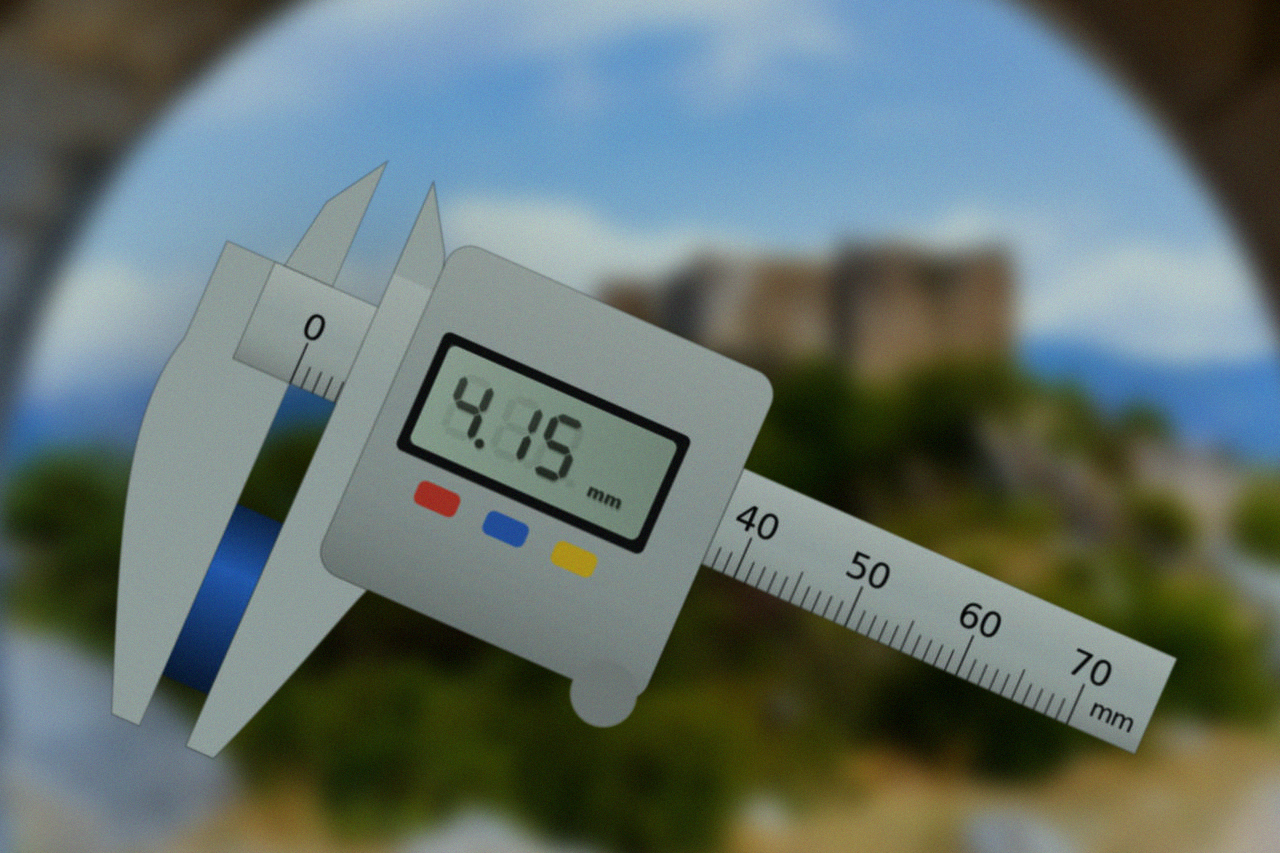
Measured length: 4.15 mm
